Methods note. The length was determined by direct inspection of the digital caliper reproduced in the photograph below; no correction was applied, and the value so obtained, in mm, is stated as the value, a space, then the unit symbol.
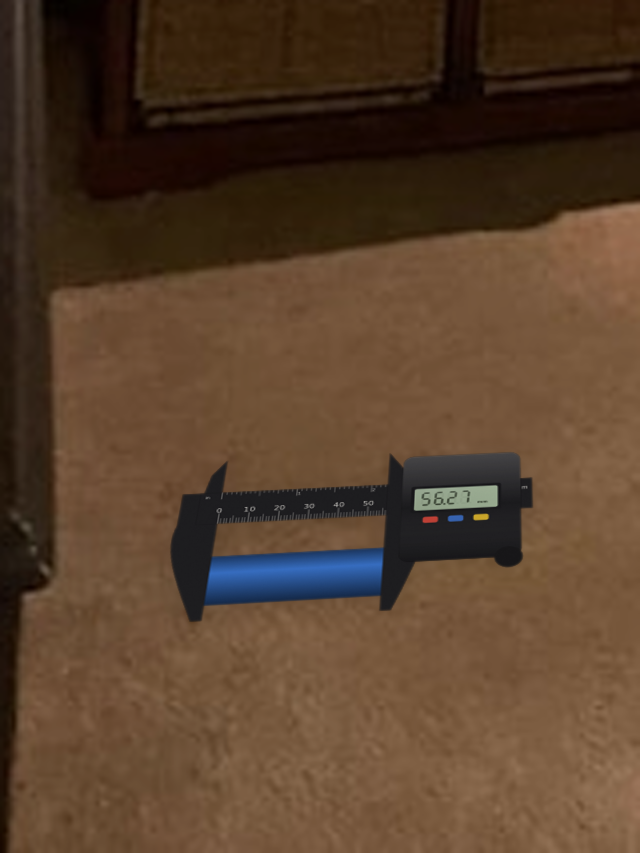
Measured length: 56.27 mm
